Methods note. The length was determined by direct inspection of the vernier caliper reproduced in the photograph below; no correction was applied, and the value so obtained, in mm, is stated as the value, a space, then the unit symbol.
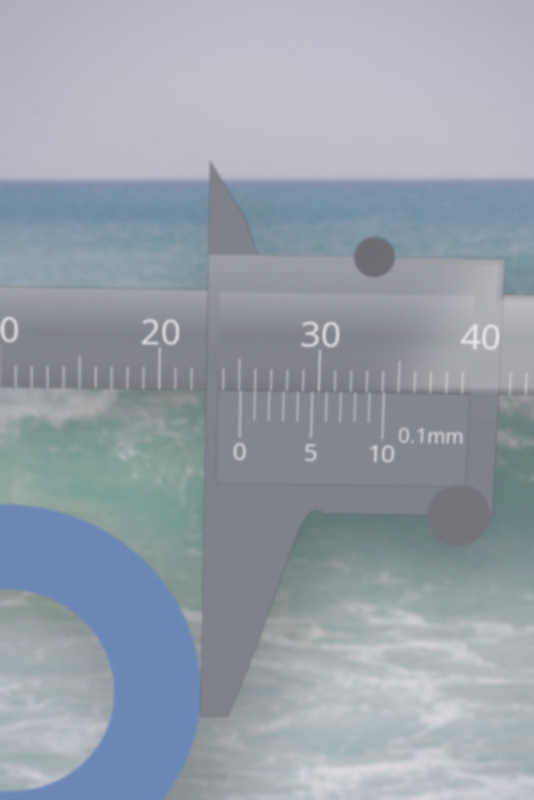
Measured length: 25.1 mm
